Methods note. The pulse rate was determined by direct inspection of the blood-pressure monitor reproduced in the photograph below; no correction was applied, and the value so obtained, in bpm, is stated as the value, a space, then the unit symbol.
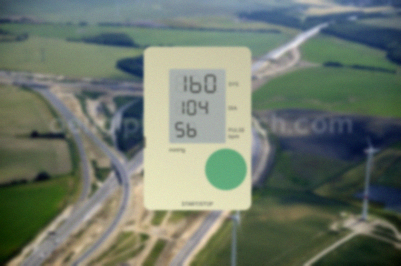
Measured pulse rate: 56 bpm
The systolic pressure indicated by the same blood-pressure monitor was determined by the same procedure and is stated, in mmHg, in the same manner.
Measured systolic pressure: 160 mmHg
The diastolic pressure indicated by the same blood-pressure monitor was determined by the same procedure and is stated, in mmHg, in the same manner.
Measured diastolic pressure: 104 mmHg
